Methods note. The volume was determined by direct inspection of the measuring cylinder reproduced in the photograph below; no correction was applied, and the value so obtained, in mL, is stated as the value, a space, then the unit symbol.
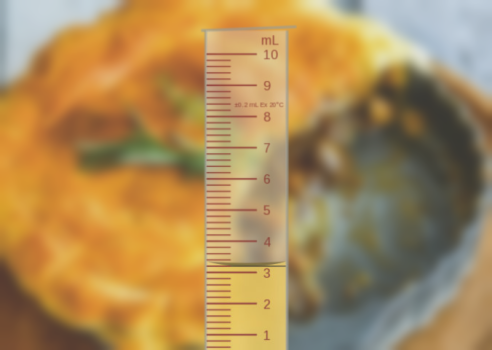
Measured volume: 3.2 mL
